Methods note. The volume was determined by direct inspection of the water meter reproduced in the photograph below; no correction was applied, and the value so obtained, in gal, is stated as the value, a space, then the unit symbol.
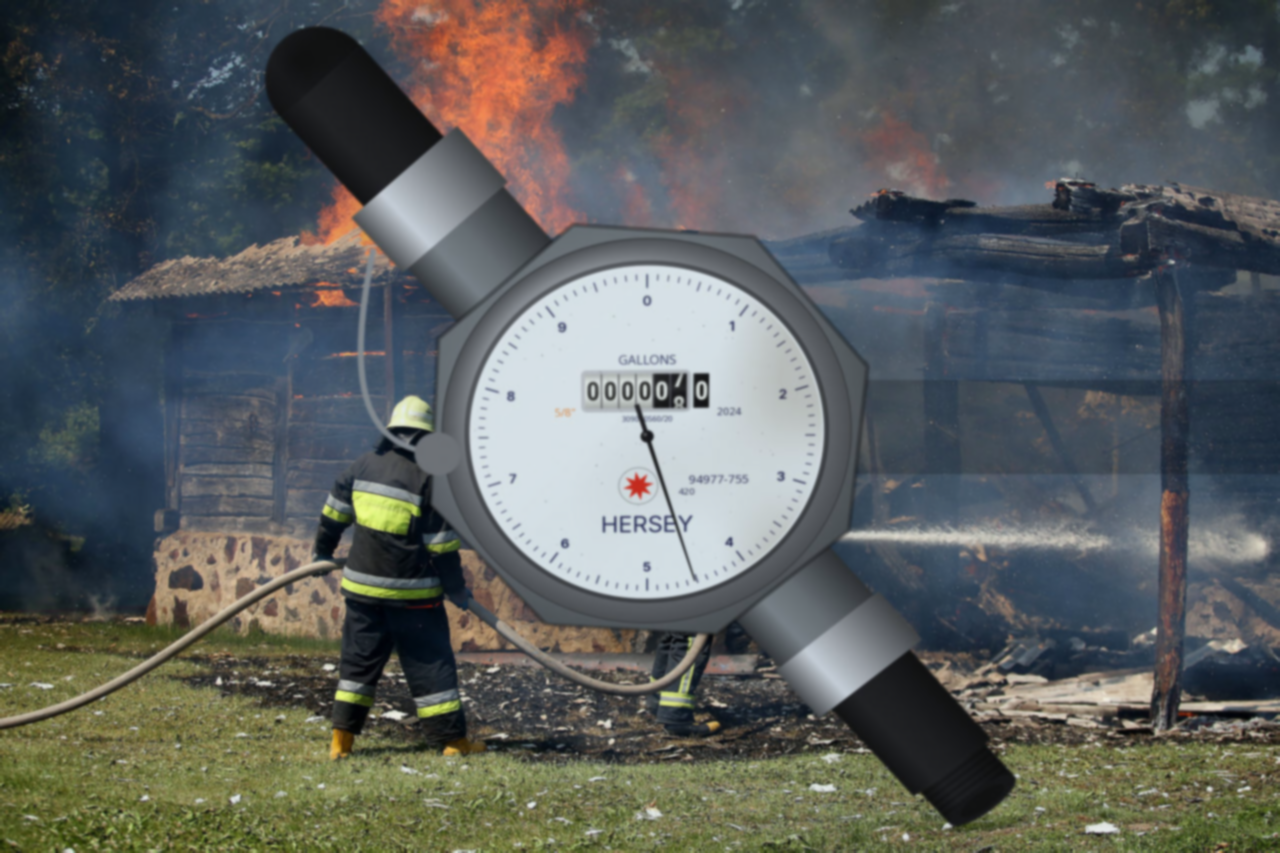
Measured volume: 74.5 gal
